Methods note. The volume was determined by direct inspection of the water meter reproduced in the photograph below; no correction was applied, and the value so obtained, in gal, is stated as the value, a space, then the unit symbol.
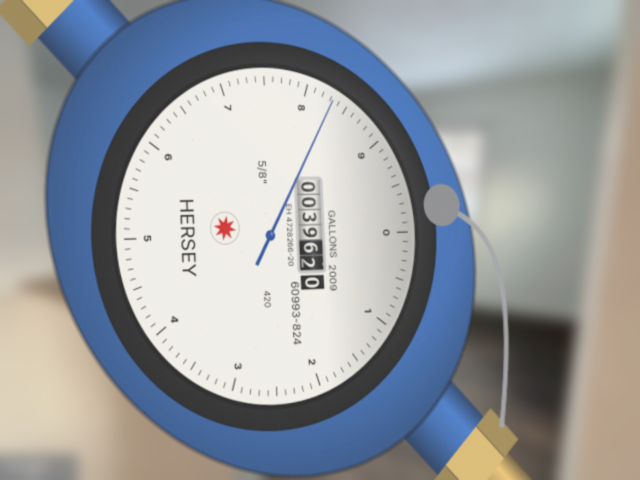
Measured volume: 39618.3 gal
